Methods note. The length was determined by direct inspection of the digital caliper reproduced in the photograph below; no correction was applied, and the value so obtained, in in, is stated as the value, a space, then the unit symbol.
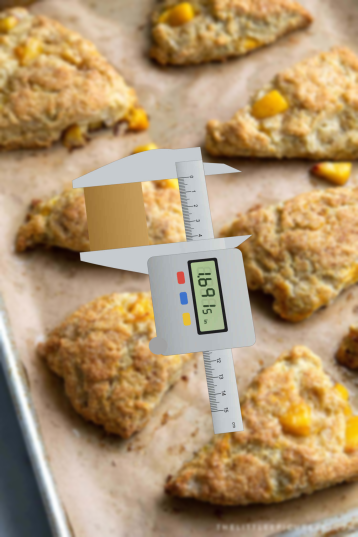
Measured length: 1.6915 in
